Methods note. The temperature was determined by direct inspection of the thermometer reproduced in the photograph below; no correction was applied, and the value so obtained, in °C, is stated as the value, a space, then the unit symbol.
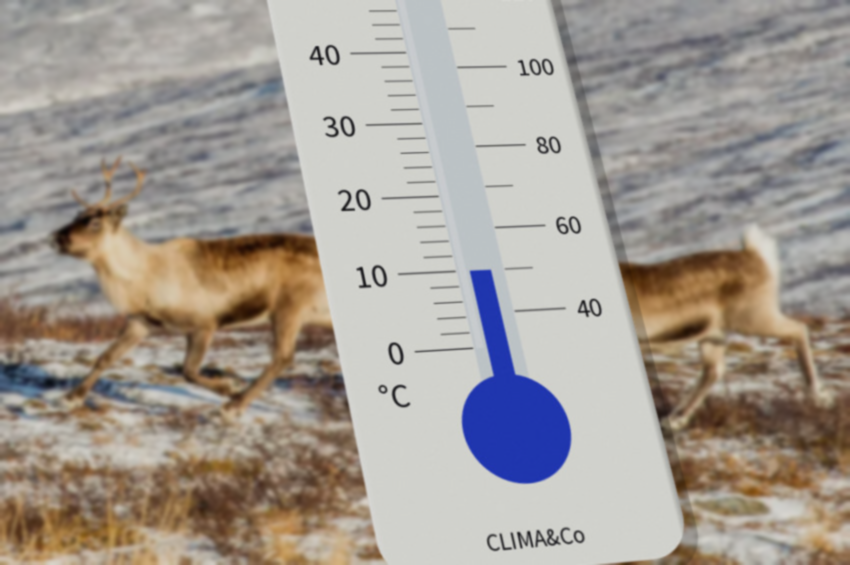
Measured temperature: 10 °C
